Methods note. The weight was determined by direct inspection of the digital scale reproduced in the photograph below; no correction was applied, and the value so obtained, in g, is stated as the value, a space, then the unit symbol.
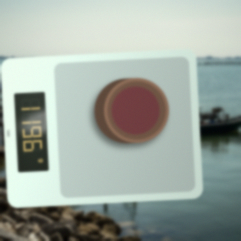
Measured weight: 1196 g
